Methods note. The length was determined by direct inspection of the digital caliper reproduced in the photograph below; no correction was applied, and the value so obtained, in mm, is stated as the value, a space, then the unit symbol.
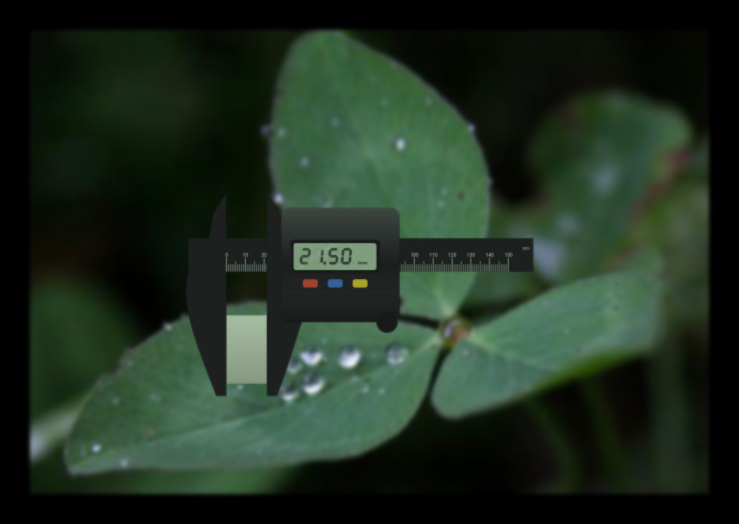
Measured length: 21.50 mm
